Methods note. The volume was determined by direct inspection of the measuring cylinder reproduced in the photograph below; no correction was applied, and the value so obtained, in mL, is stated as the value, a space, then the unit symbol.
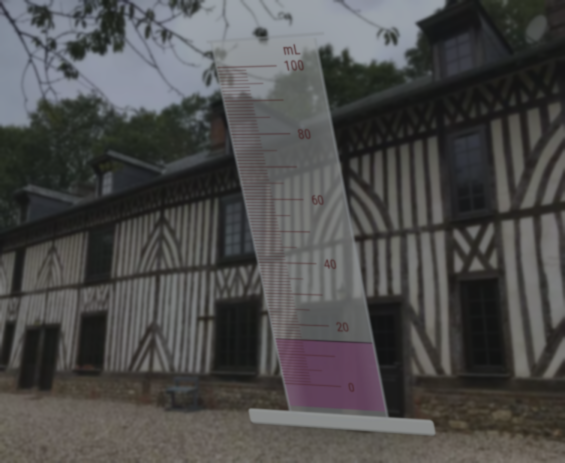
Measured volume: 15 mL
